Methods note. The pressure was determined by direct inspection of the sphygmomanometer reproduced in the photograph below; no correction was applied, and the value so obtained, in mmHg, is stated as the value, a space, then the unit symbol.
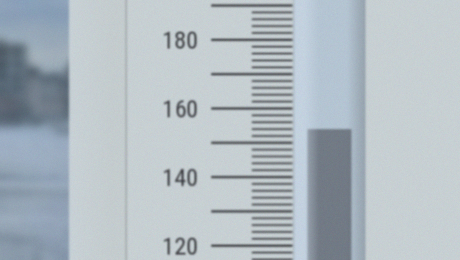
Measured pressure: 154 mmHg
